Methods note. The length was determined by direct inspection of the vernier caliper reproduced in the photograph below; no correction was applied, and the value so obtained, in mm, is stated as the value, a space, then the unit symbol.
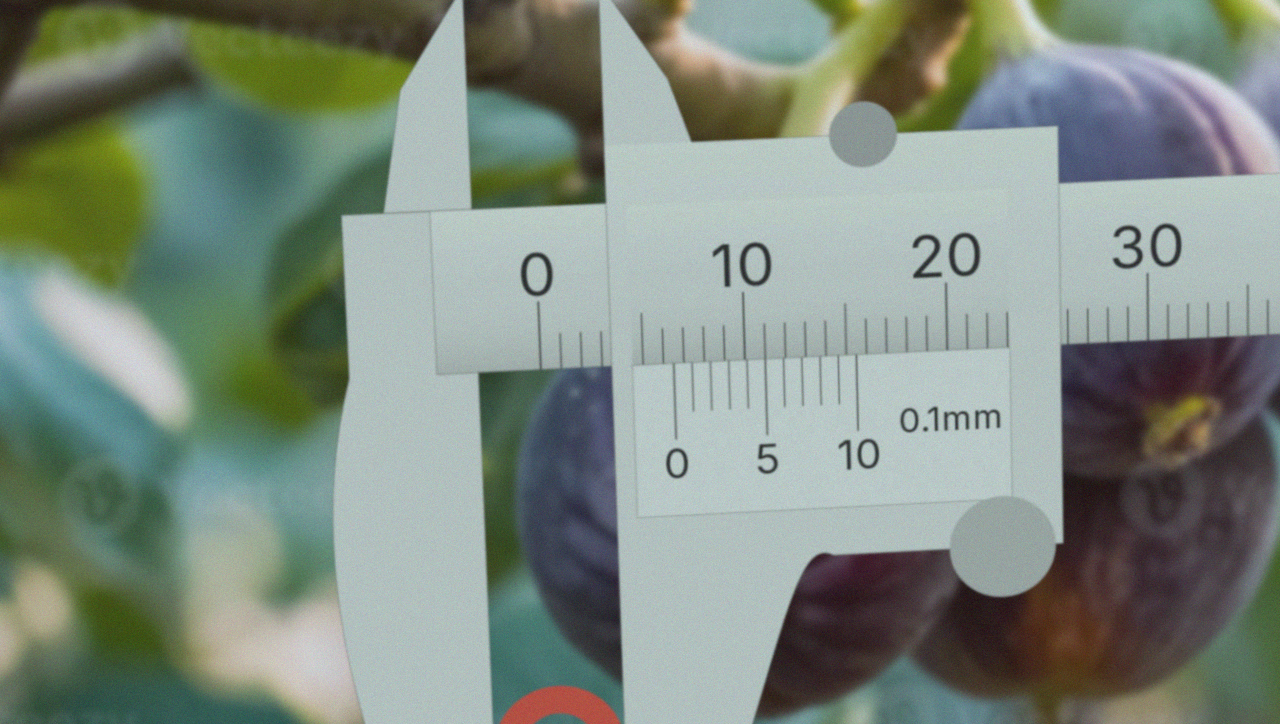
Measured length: 6.5 mm
